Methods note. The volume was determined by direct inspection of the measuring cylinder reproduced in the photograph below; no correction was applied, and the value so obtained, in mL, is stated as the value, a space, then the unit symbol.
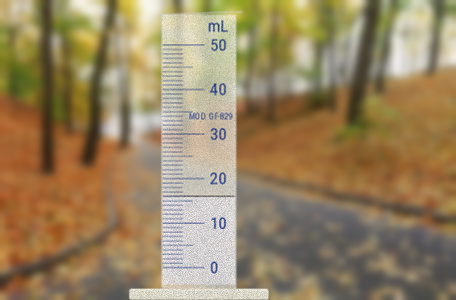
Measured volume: 16 mL
